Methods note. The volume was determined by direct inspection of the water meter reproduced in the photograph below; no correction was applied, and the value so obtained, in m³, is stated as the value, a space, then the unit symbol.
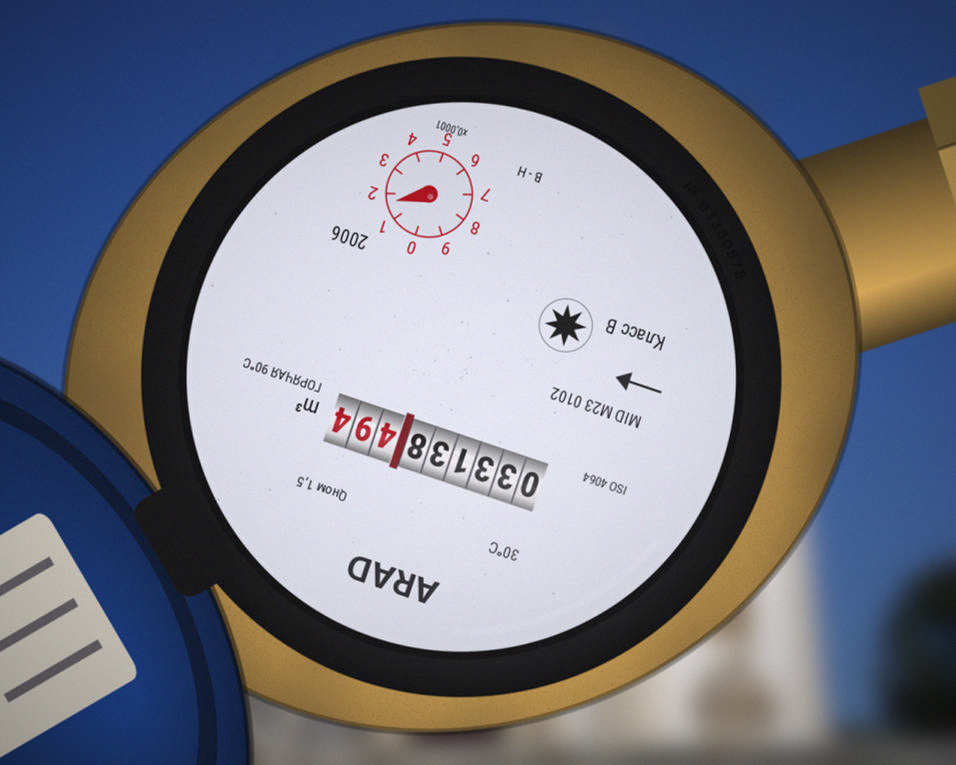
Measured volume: 33138.4941 m³
